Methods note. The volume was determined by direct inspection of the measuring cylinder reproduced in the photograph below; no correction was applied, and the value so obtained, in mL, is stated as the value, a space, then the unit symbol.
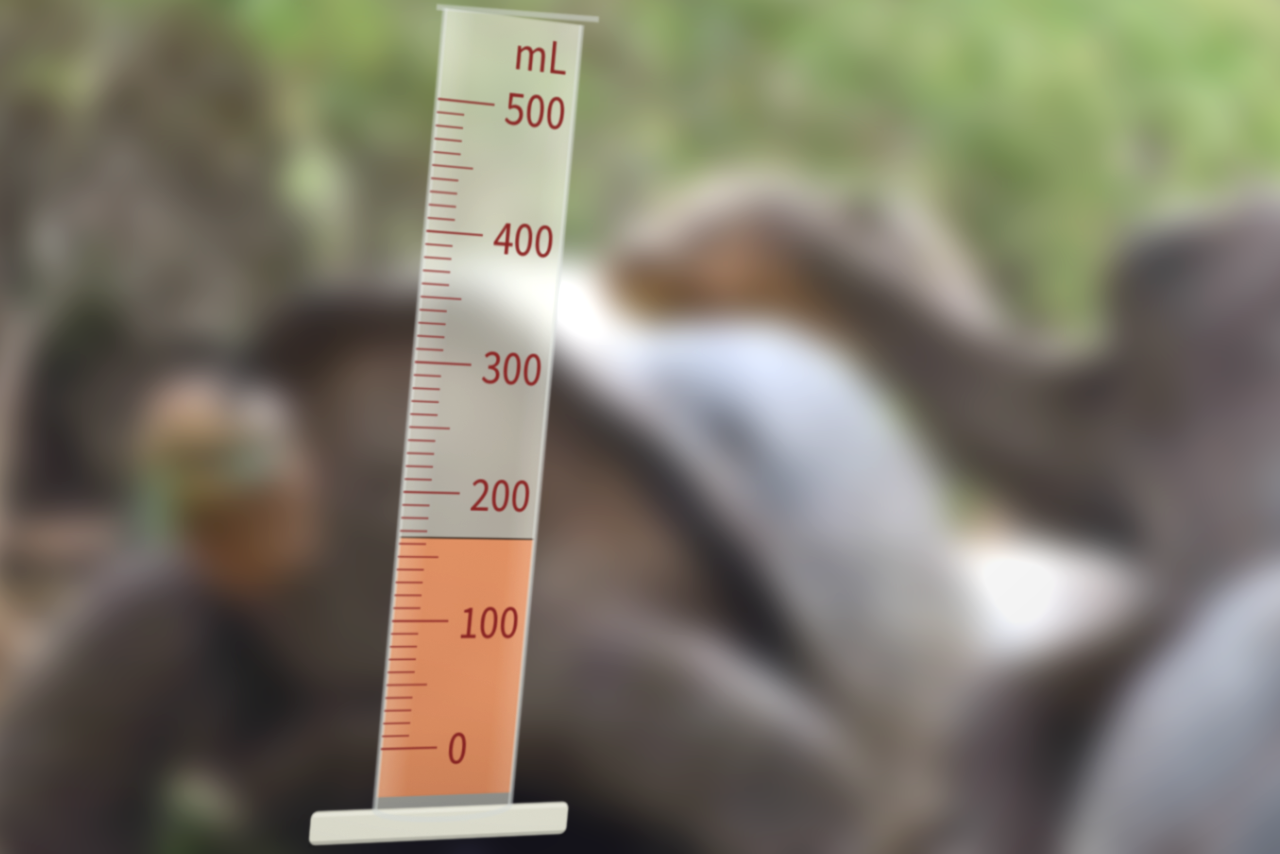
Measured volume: 165 mL
